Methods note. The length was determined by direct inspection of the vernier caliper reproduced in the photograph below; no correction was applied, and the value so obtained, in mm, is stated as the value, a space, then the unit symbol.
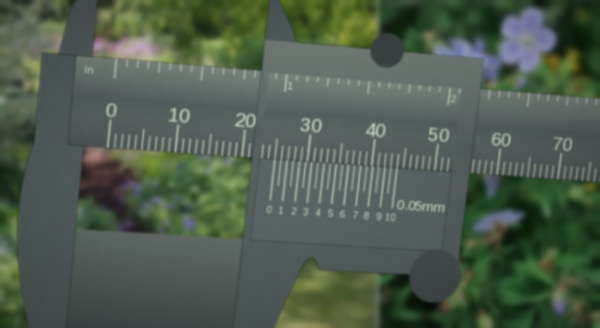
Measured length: 25.0 mm
